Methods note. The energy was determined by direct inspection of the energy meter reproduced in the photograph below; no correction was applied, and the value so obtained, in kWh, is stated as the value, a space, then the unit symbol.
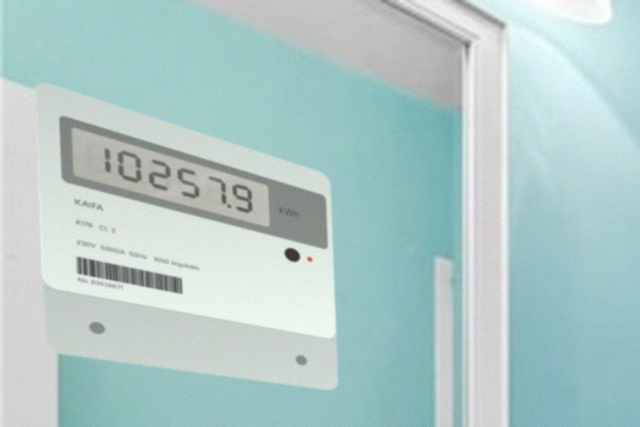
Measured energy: 10257.9 kWh
